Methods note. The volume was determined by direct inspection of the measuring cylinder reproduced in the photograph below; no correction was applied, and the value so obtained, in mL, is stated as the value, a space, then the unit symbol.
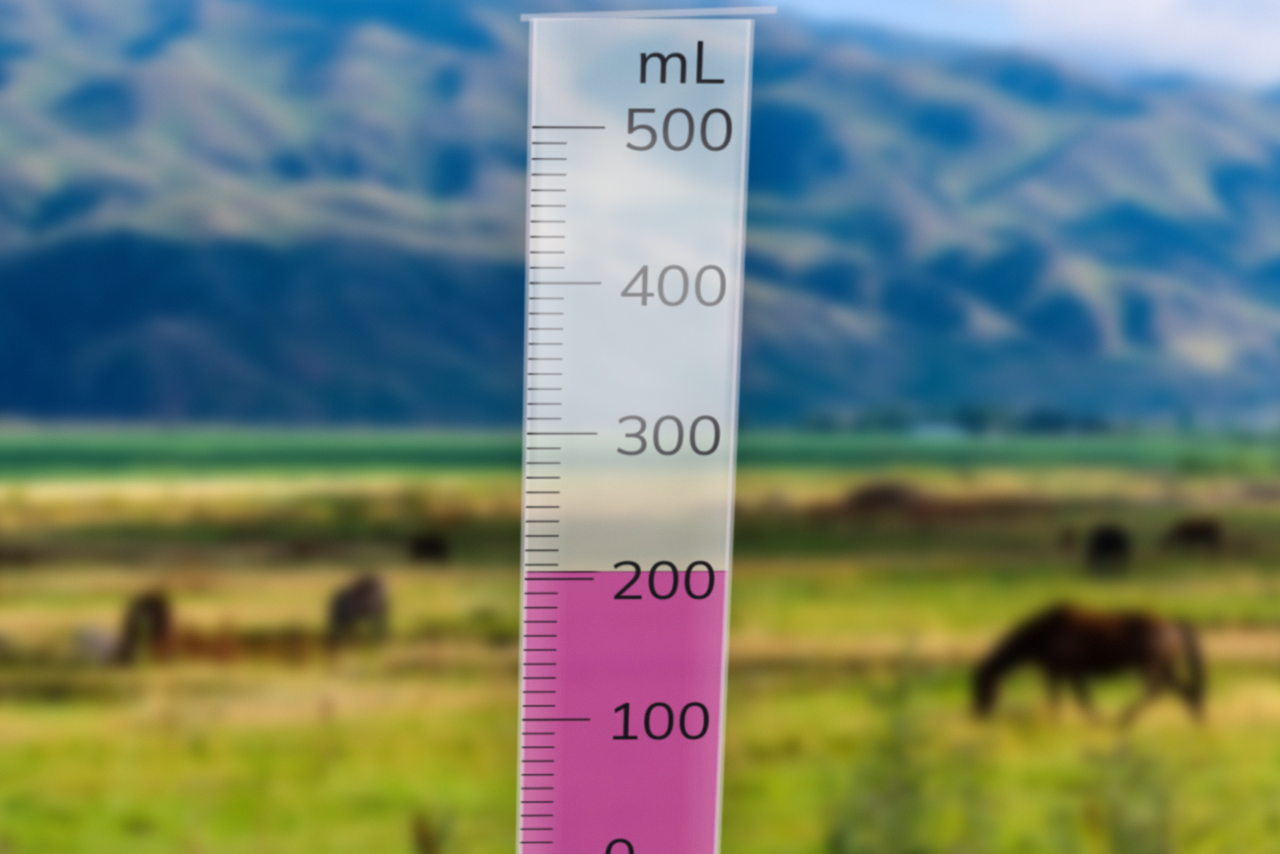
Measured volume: 205 mL
